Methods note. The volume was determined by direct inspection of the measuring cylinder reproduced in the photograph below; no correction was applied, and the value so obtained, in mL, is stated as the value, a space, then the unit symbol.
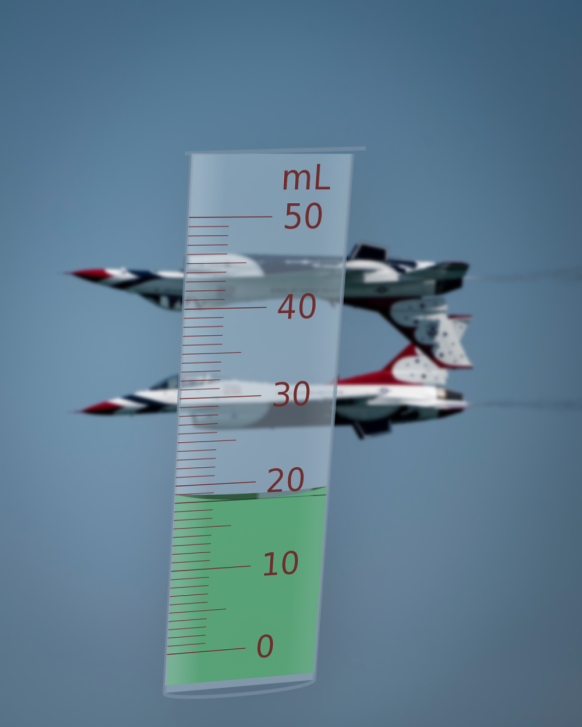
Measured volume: 18 mL
